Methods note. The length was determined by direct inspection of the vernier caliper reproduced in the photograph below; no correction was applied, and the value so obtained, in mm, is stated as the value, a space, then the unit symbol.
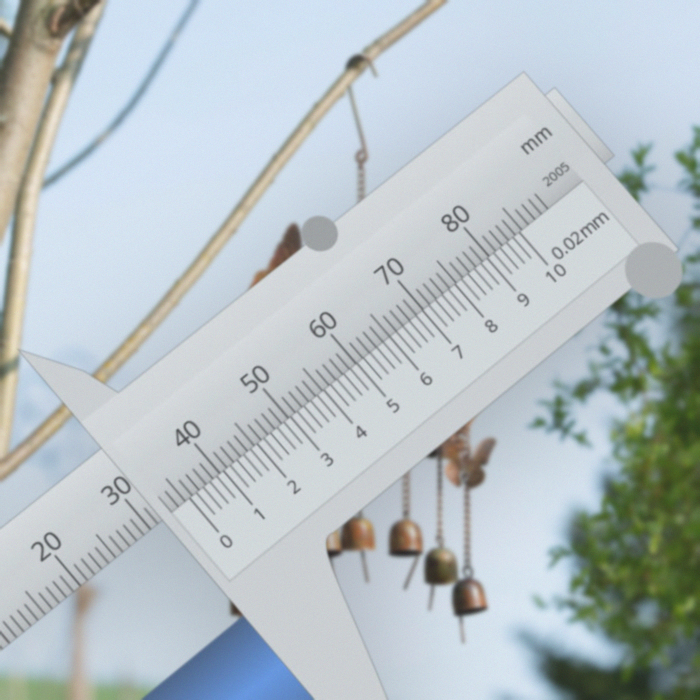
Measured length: 35.6 mm
